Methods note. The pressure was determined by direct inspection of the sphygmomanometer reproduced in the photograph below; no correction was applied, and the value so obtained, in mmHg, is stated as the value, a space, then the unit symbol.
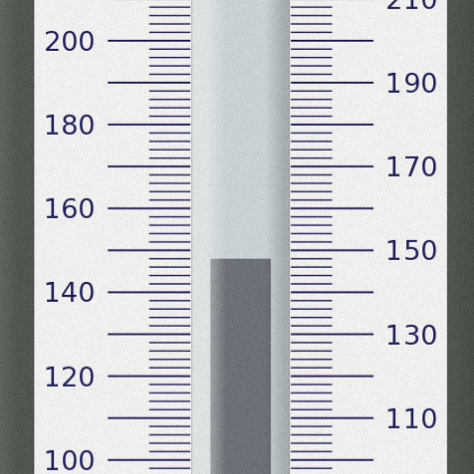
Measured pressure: 148 mmHg
